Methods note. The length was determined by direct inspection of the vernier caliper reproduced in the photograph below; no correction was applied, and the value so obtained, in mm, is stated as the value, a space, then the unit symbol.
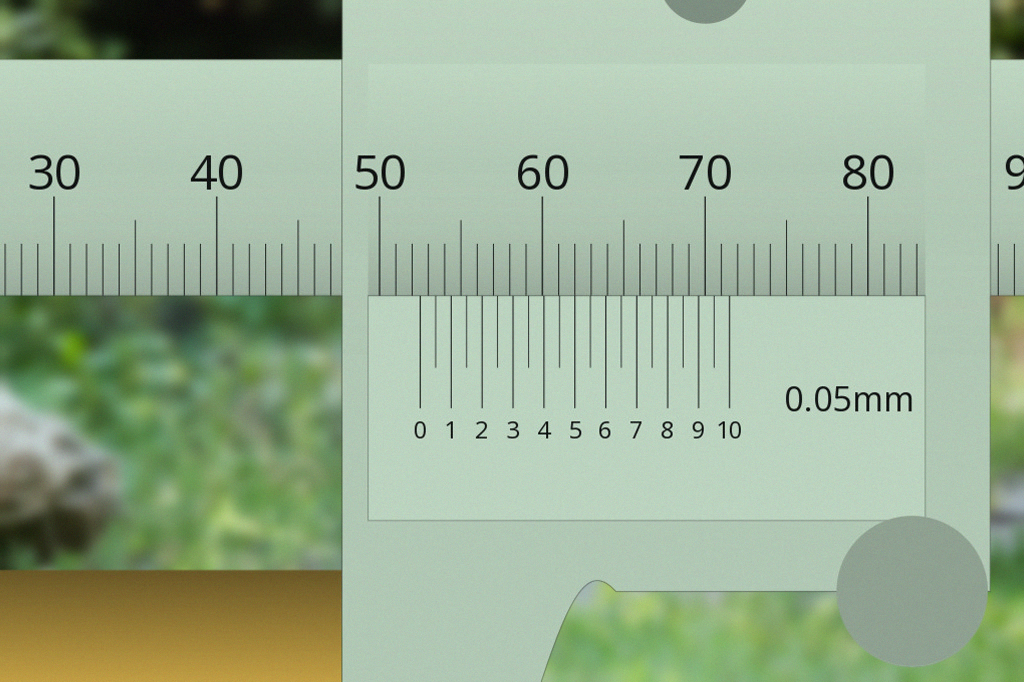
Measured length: 52.5 mm
